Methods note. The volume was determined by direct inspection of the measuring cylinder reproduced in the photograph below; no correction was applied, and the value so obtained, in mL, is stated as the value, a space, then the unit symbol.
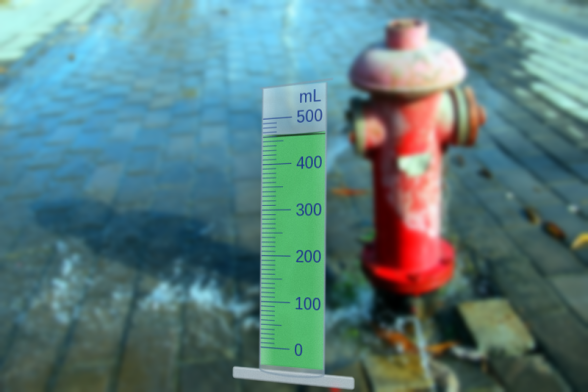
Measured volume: 460 mL
